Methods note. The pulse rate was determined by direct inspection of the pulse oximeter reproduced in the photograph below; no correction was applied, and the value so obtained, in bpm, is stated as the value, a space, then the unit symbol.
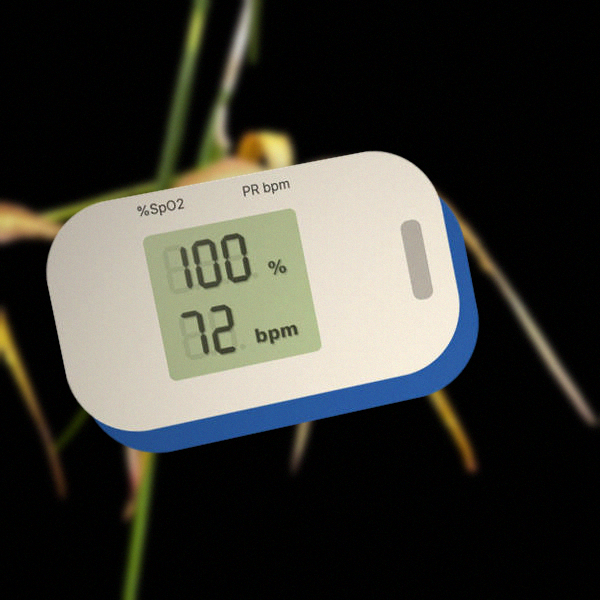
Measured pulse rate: 72 bpm
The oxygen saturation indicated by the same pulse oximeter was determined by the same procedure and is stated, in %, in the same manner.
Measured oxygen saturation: 100 %
